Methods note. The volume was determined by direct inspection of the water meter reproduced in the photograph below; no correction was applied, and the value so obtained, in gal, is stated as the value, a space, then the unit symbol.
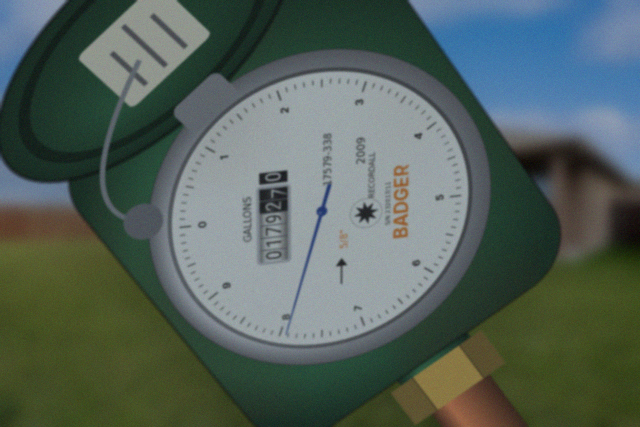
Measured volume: 179267.9 gal
